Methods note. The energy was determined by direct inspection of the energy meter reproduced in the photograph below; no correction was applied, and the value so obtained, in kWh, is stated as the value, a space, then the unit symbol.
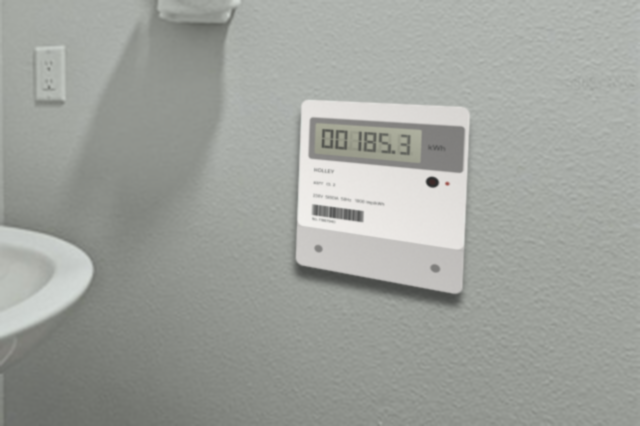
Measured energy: 185.3 kWh
